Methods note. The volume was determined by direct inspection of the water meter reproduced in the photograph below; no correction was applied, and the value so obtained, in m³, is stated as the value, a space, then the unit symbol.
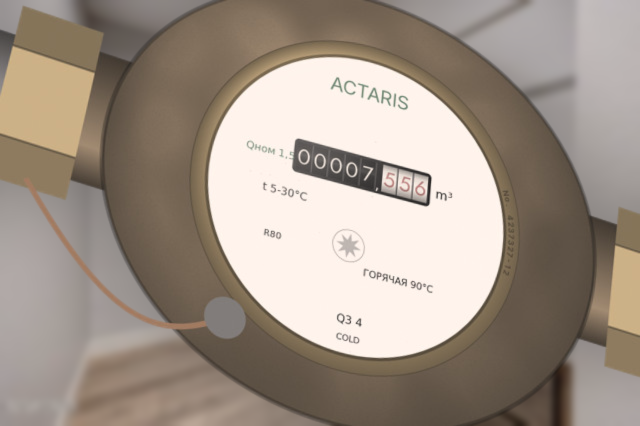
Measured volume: 7.556 m³
